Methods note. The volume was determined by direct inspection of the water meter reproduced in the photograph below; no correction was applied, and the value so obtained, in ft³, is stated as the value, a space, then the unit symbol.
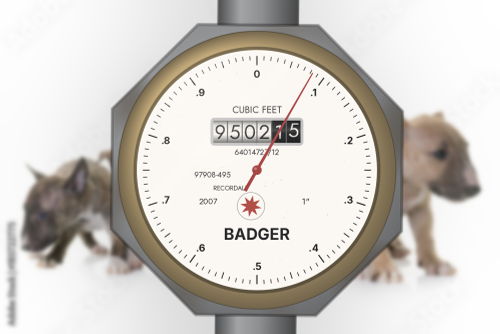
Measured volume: 950215.08 ft³
